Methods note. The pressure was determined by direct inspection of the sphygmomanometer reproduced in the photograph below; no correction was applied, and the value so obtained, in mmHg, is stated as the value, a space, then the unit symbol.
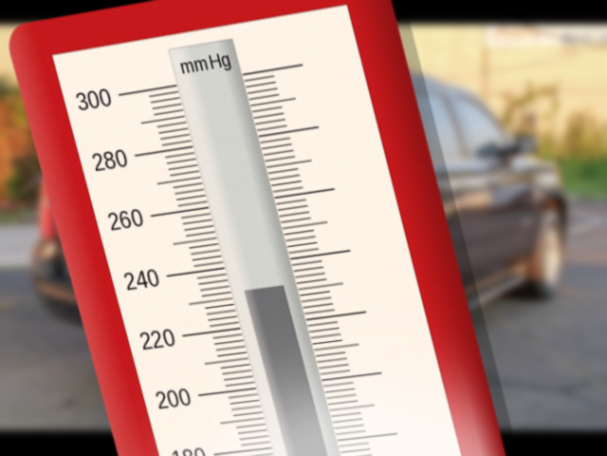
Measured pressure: 232 mmHg
